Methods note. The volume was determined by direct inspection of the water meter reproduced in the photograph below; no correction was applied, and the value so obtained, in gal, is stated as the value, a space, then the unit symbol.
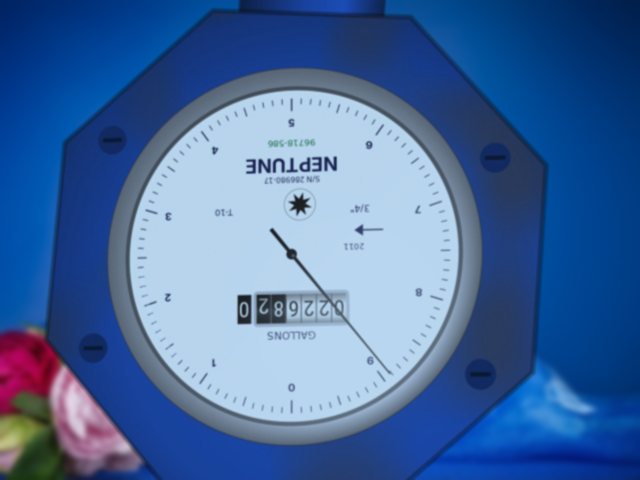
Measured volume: 226818.9 gal
